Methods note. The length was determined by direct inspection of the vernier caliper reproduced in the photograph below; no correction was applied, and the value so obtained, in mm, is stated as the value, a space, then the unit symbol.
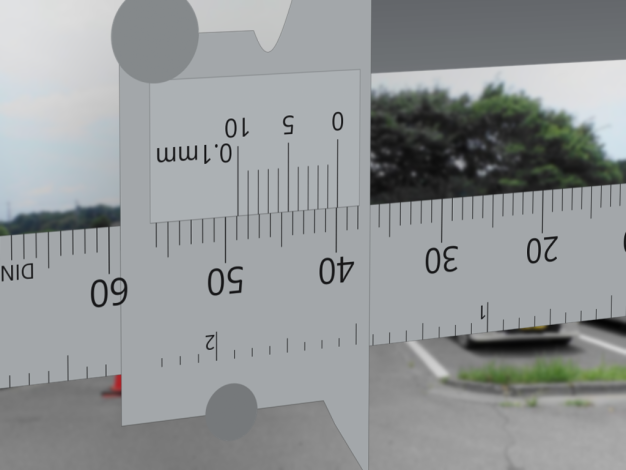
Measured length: 39.9 mm
